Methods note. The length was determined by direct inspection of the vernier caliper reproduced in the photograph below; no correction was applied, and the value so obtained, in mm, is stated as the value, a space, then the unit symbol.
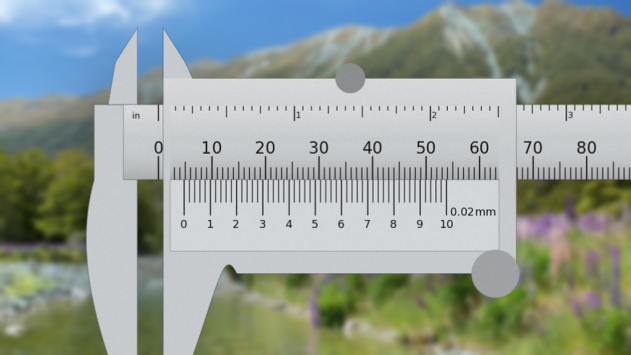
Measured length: 4.8 mm
